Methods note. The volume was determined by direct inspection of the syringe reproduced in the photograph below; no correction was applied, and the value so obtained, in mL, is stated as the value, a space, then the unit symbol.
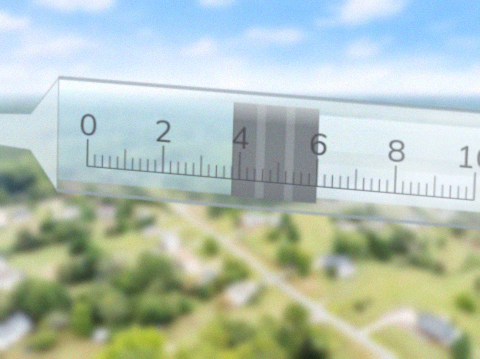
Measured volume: 3.8 mL
